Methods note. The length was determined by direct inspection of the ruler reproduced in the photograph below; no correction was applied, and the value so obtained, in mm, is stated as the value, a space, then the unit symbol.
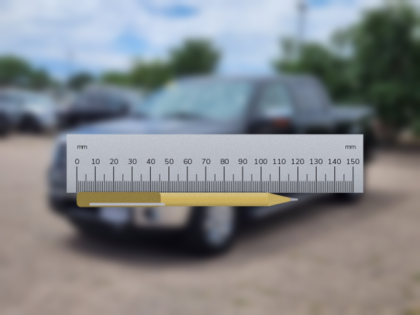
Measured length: 120 mm
